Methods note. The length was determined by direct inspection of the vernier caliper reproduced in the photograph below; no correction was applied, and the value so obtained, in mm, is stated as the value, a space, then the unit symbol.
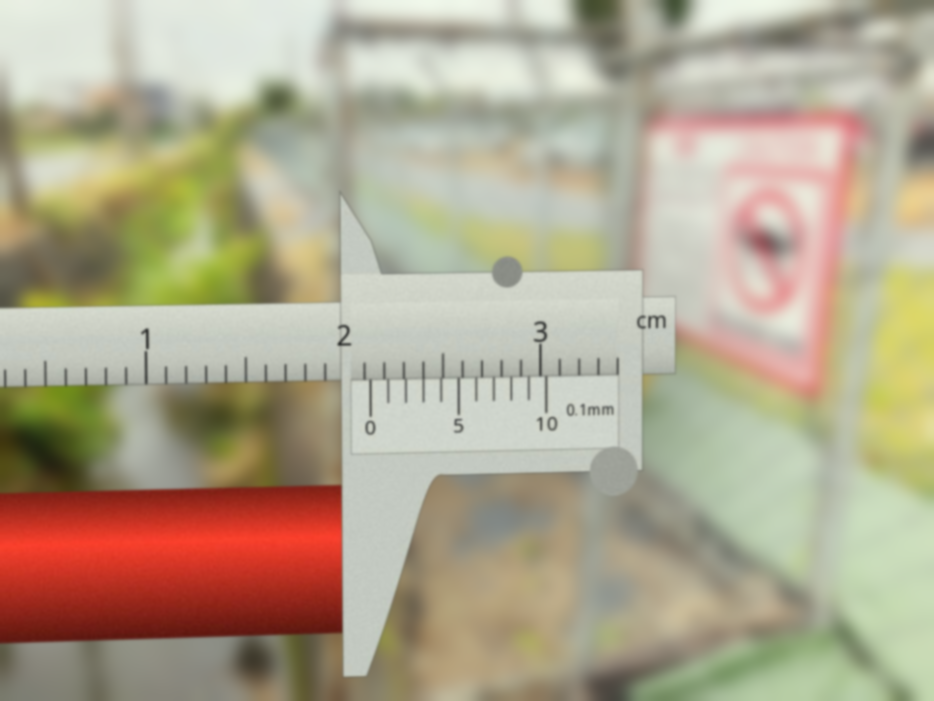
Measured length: 21.3 mm
